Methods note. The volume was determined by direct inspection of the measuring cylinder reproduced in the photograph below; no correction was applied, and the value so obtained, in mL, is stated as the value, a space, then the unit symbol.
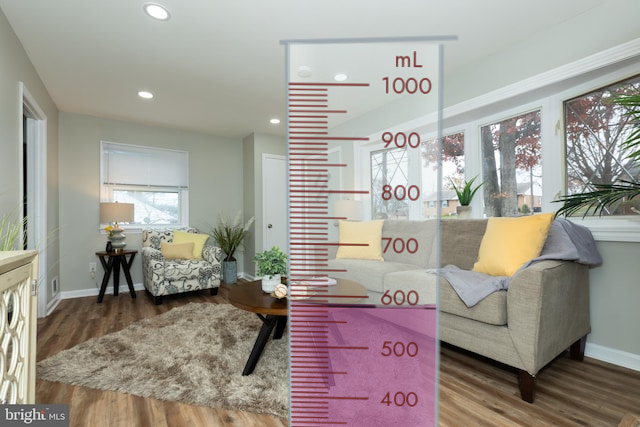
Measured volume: 580 mL
